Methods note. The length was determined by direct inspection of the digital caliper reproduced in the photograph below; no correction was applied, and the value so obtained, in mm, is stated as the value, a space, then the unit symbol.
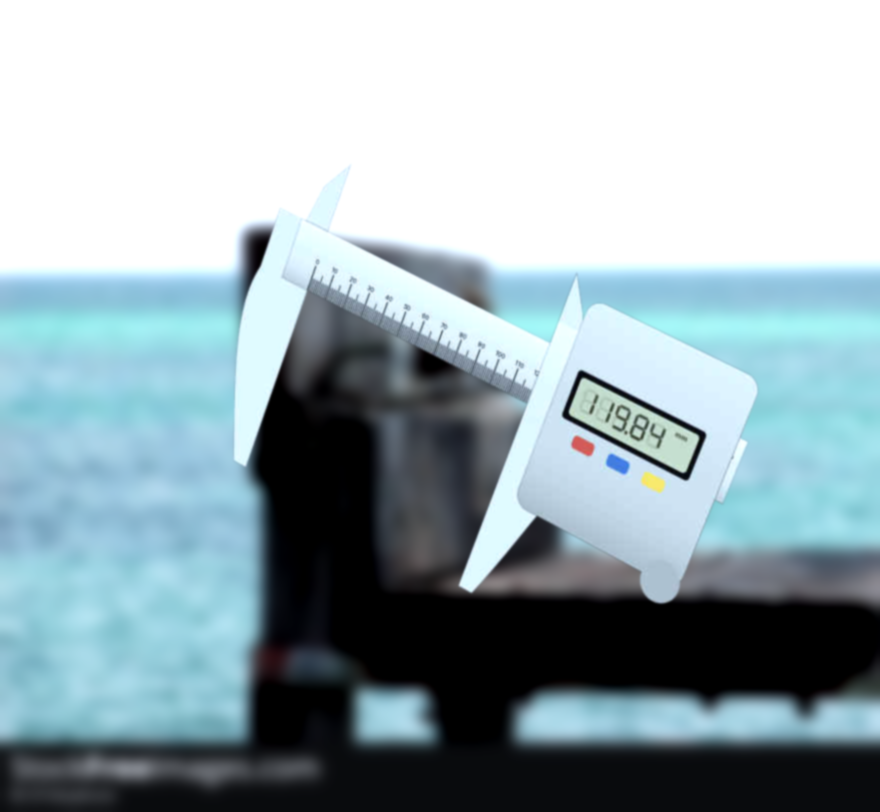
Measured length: 119.84 mm
